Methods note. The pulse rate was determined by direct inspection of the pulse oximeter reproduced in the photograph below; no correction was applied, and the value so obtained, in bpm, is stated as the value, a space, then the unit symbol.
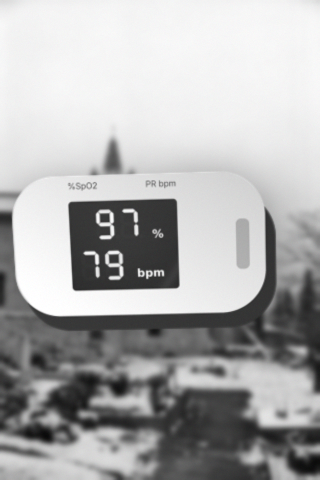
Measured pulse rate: 79 bpm
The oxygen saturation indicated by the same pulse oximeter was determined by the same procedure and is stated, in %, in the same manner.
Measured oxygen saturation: 97 %
